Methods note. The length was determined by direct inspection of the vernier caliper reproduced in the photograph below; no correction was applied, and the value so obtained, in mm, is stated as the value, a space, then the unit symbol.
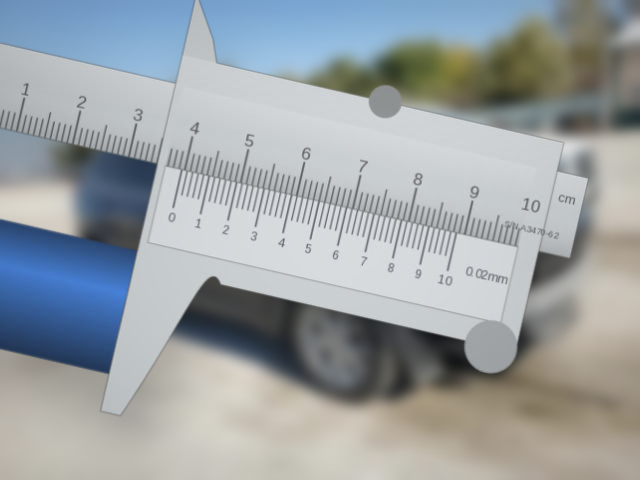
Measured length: 39.5 mm
